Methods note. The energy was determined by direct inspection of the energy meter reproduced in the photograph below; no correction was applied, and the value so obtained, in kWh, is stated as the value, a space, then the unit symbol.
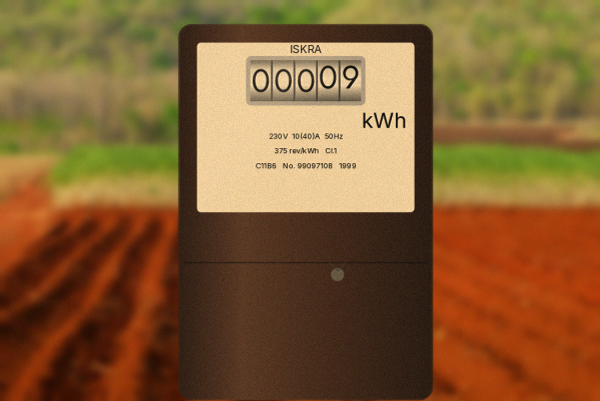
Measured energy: 9 kWh
